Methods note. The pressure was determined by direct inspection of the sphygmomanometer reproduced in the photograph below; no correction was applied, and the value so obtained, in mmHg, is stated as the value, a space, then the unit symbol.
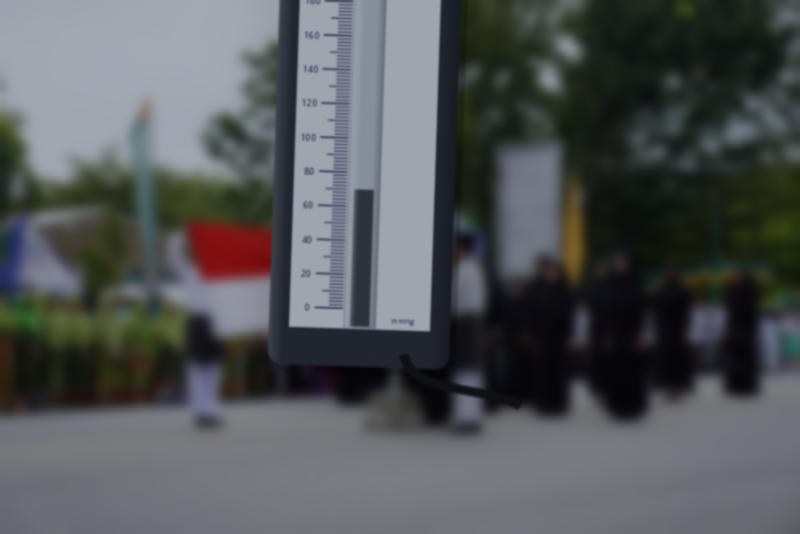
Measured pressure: 70 mmHg
